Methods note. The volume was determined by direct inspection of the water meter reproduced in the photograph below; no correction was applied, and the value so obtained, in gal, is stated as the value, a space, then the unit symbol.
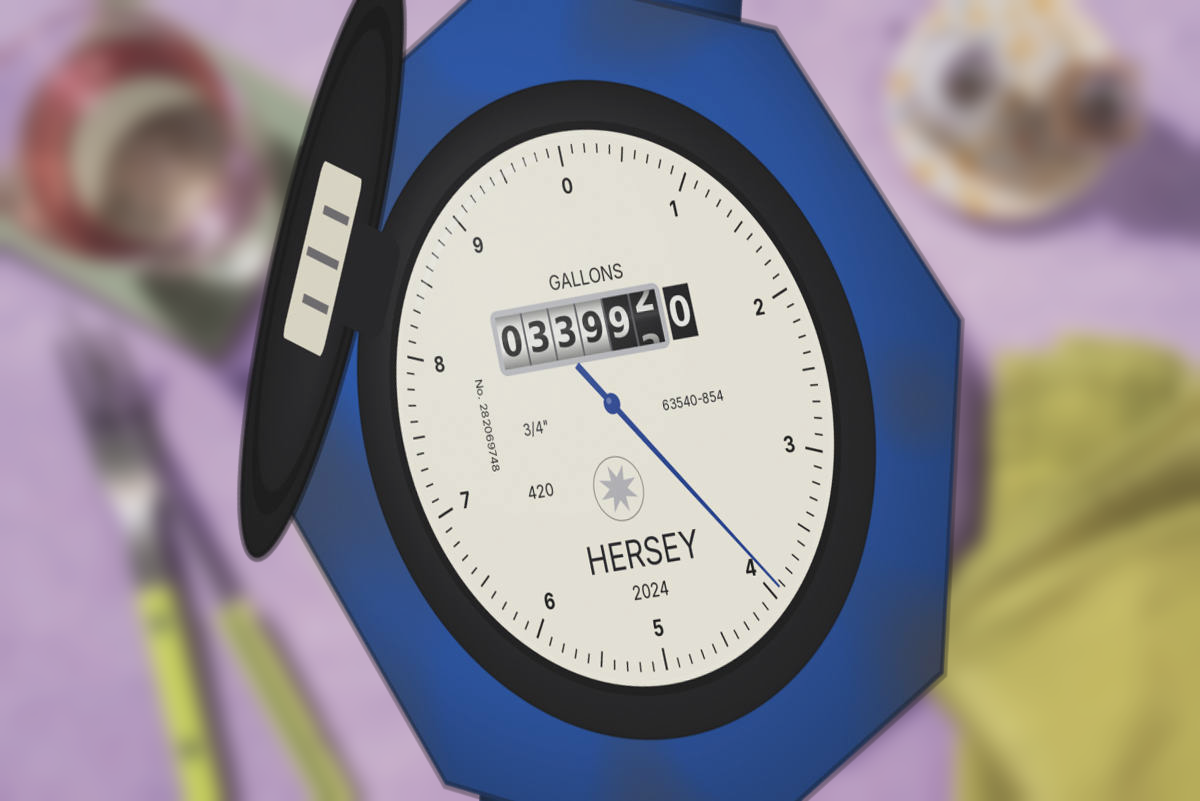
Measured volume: 339923.9 gal
